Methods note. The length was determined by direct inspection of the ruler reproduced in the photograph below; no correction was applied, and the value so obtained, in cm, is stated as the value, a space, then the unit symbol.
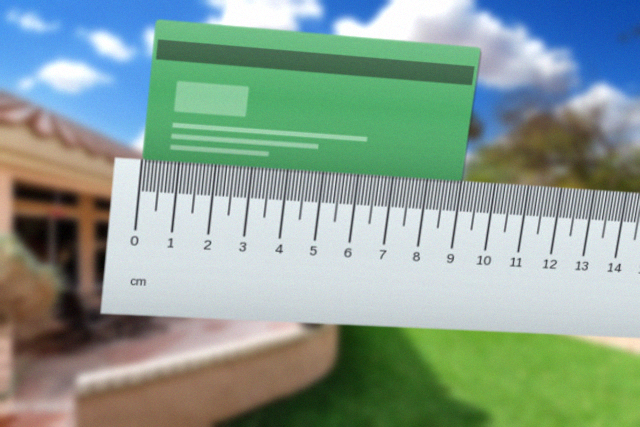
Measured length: 9 cm
